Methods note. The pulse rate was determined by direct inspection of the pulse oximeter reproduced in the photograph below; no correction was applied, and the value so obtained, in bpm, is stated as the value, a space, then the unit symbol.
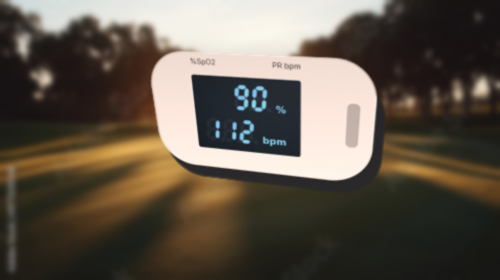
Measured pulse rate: 112 bpm
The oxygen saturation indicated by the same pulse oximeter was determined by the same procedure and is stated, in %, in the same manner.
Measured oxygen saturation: 90 %
